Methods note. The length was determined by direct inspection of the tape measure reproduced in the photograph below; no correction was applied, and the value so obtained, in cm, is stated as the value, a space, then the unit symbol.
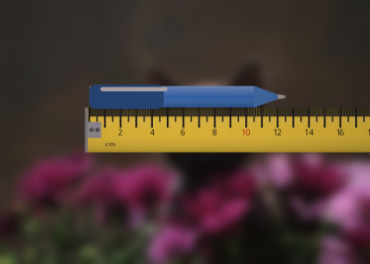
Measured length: 12.5 cm
